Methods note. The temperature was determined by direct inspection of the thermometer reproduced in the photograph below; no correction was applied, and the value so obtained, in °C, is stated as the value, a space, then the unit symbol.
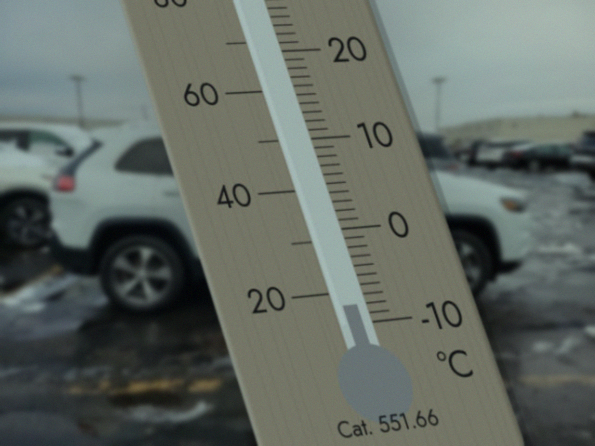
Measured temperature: -8 °C
